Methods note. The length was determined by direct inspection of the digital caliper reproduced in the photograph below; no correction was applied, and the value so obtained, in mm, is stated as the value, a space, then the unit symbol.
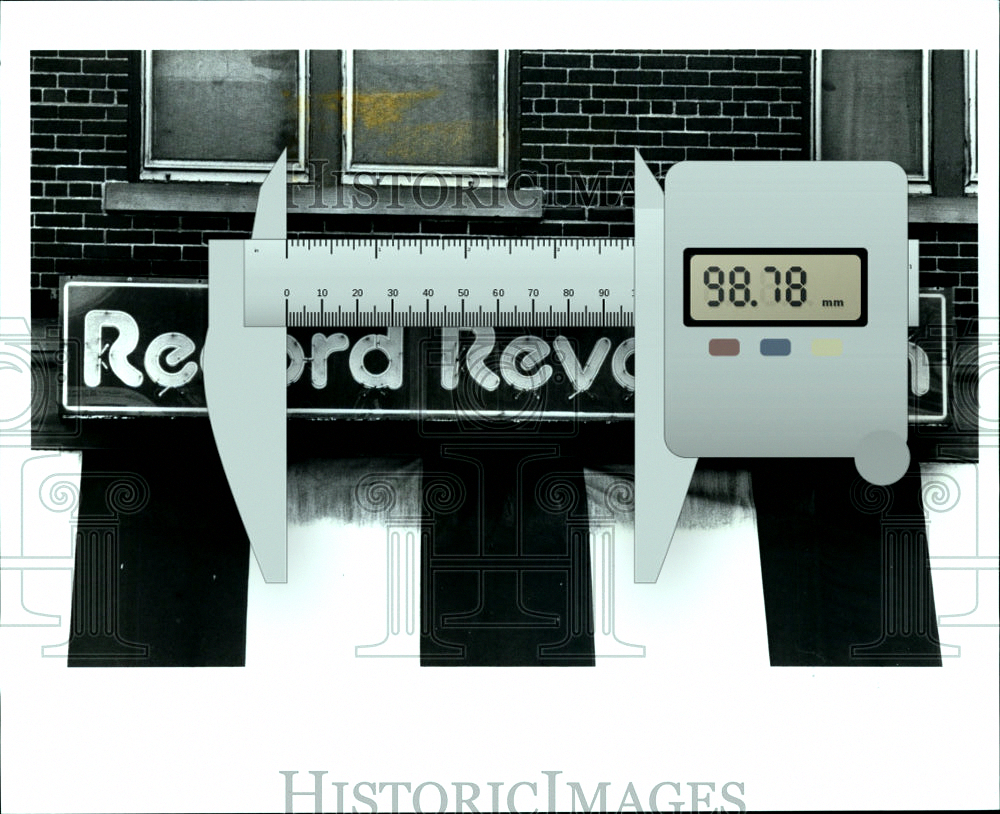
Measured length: 98.78 mm
